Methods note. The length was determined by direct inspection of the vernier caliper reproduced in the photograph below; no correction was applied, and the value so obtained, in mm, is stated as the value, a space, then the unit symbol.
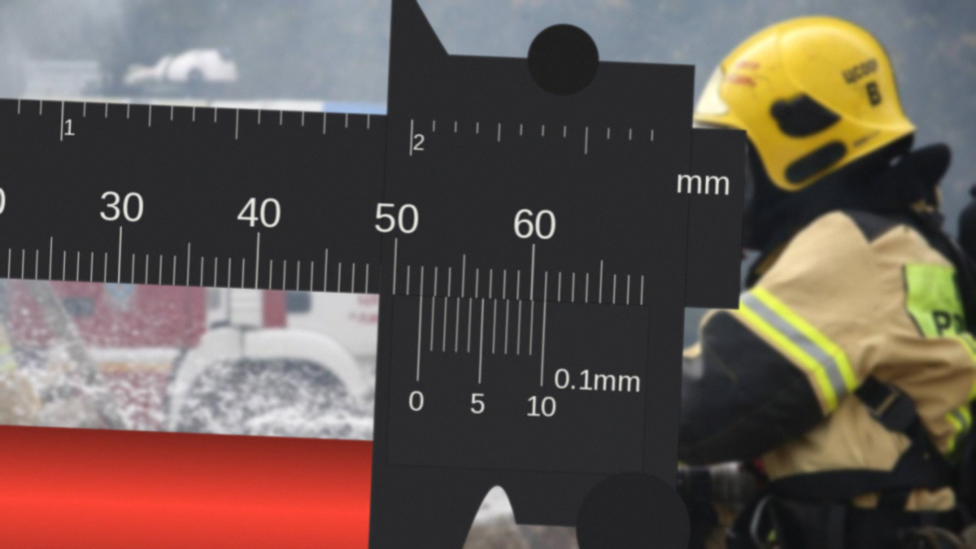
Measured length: 52.0 mm
